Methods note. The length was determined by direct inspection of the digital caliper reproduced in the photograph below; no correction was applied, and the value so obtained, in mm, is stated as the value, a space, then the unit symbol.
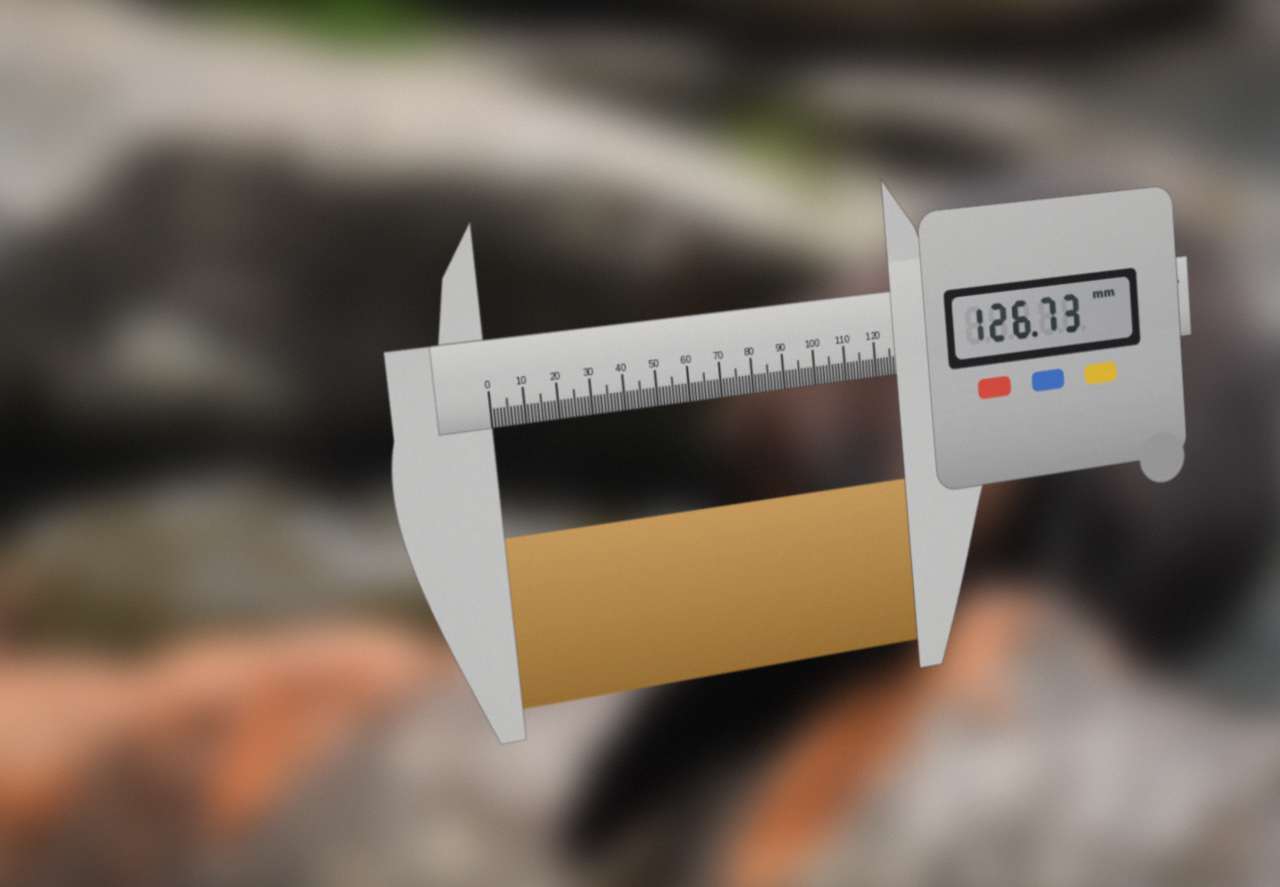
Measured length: 126.73 mm
